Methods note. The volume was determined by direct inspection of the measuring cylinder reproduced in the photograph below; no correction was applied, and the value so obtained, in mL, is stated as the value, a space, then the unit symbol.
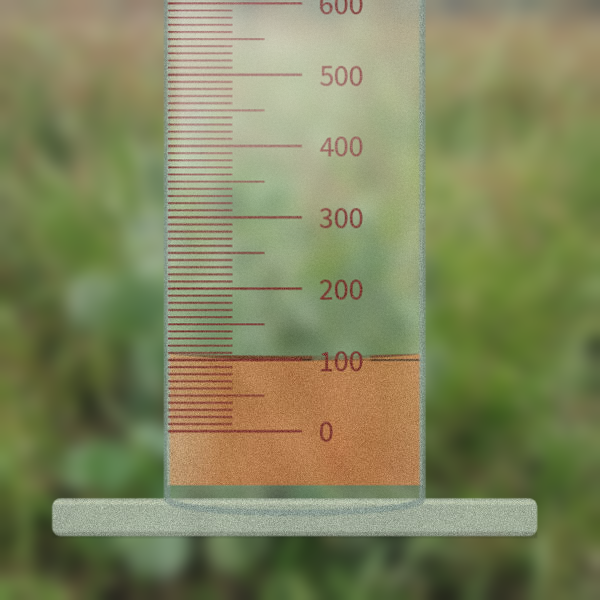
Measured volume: 100 mL
